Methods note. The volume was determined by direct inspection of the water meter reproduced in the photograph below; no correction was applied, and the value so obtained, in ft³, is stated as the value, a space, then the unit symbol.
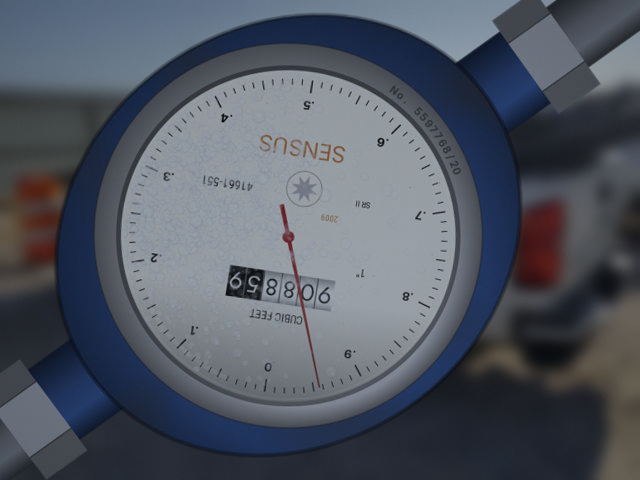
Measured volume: 908858.94 ft³
